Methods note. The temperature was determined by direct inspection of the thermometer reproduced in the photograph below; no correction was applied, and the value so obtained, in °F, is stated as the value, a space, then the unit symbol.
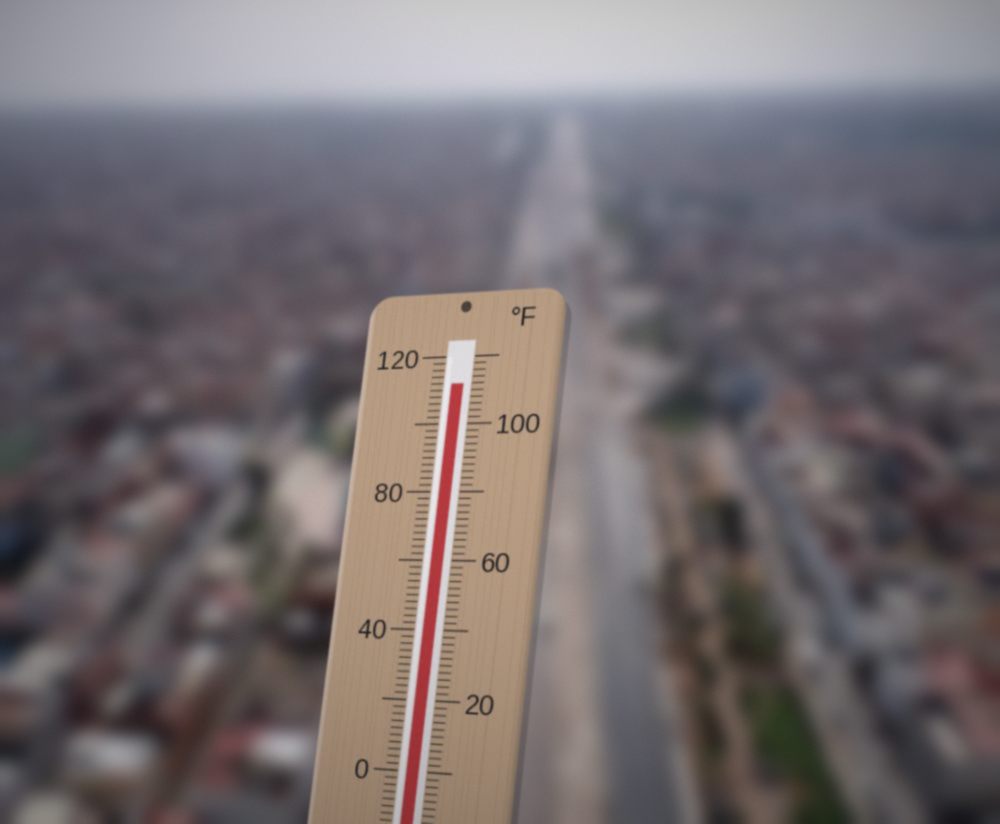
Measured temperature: 112 °F
